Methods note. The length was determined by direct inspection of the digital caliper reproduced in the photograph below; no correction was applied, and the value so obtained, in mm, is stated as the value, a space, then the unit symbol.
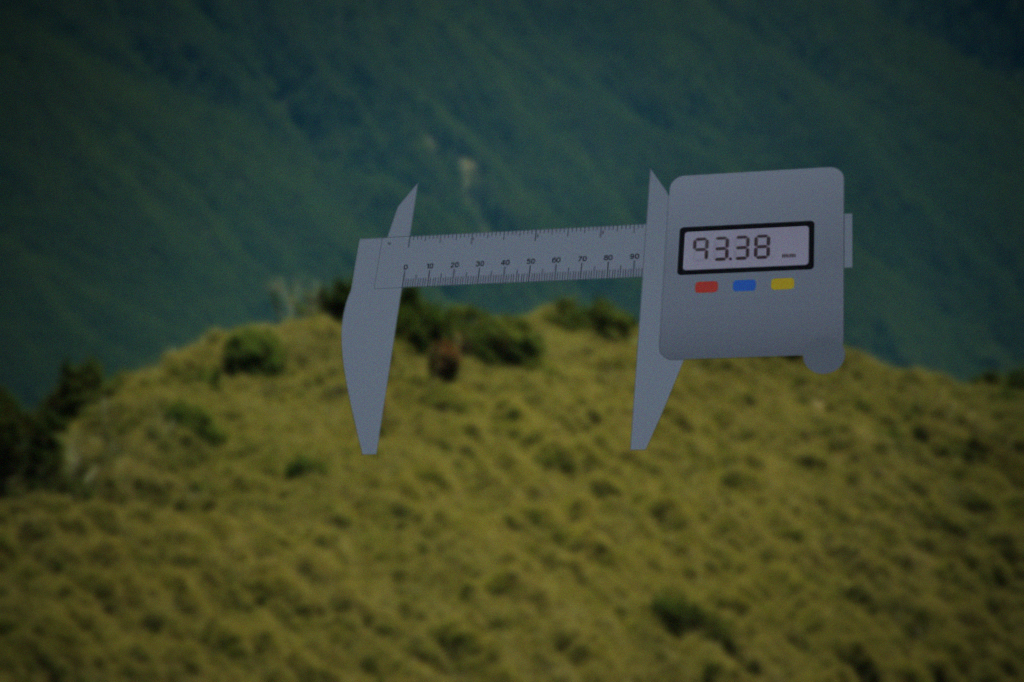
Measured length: 93.38 mm
